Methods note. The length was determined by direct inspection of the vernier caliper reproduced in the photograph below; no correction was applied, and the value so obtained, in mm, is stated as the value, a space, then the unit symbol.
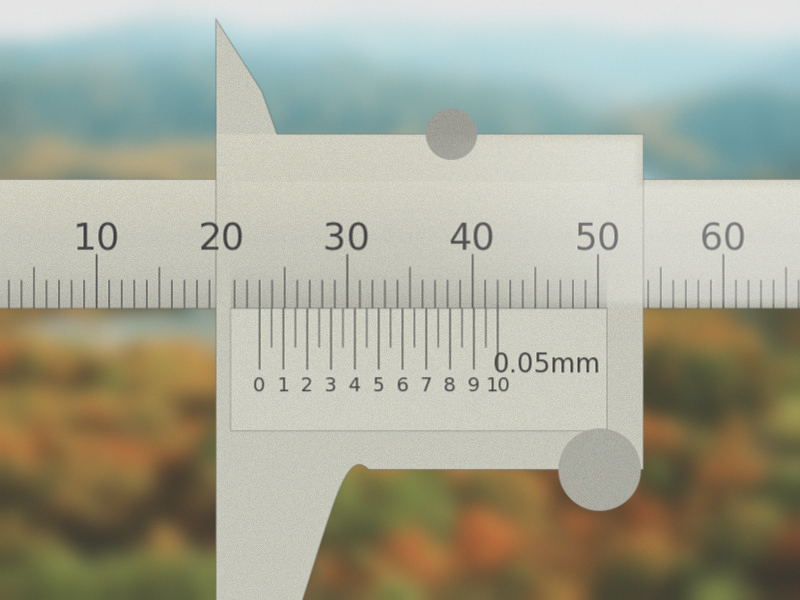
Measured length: 23.0 mm
